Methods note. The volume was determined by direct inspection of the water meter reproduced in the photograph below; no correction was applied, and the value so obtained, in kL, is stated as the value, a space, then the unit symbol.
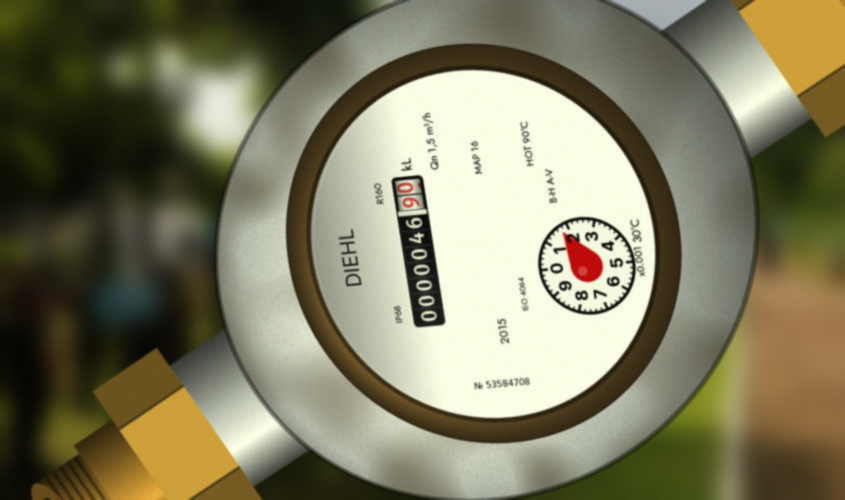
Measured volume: 46.901 kL
